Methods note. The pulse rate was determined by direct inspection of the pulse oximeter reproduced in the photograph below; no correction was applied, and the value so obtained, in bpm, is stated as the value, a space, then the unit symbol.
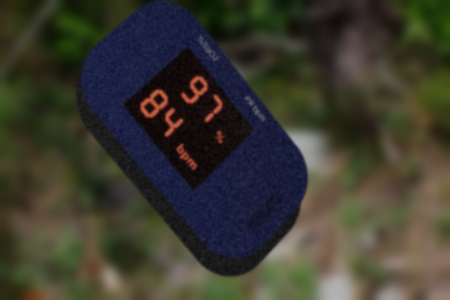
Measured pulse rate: 84 bpm
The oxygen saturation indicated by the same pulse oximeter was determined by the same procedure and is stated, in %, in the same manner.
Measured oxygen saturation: 97 %
